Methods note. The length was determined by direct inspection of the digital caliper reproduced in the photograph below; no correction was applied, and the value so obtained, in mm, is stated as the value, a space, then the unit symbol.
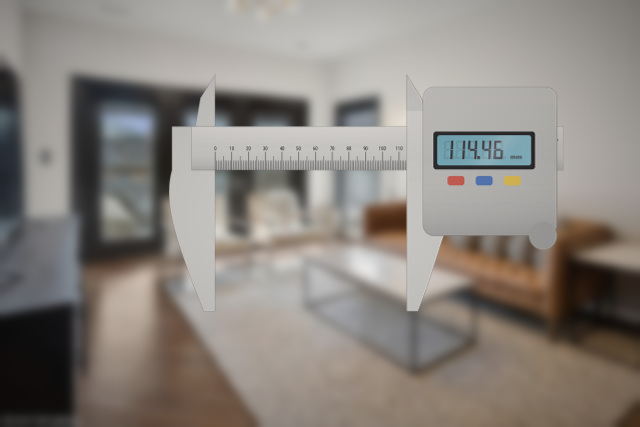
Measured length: 114.46 mm
